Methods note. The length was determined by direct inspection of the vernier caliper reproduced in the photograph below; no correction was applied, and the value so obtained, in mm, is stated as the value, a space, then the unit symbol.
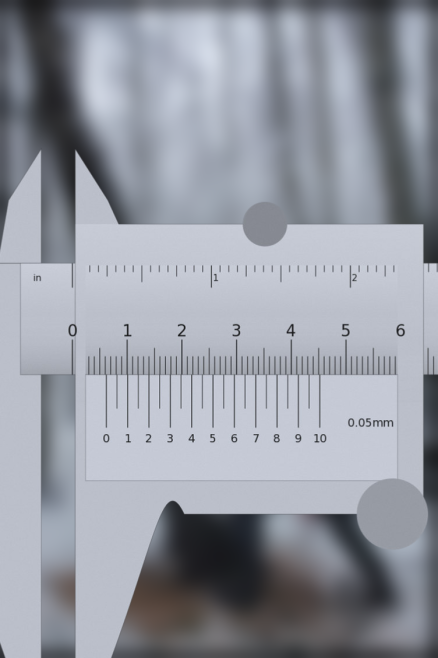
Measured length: 6.2 mm
